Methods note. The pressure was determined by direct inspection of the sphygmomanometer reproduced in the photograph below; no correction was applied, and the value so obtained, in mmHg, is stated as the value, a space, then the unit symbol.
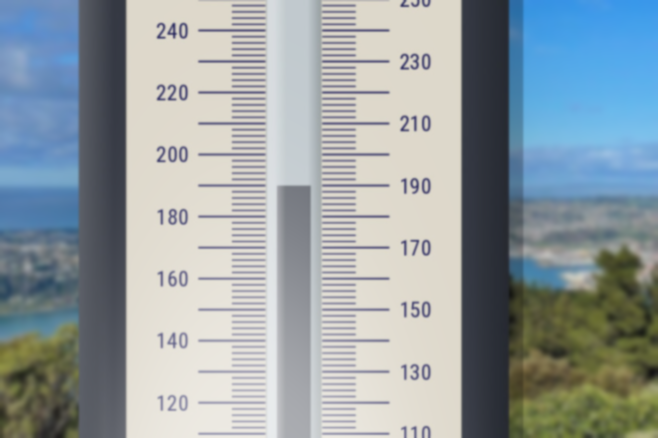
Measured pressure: 190 mmHg
